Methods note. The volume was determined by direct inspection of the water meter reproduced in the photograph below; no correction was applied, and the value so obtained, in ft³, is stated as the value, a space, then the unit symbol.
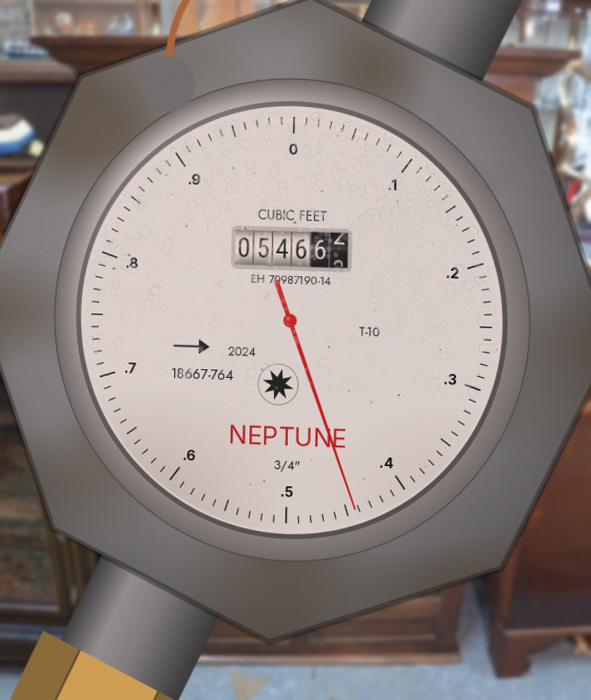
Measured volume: 54662.44 ft³
